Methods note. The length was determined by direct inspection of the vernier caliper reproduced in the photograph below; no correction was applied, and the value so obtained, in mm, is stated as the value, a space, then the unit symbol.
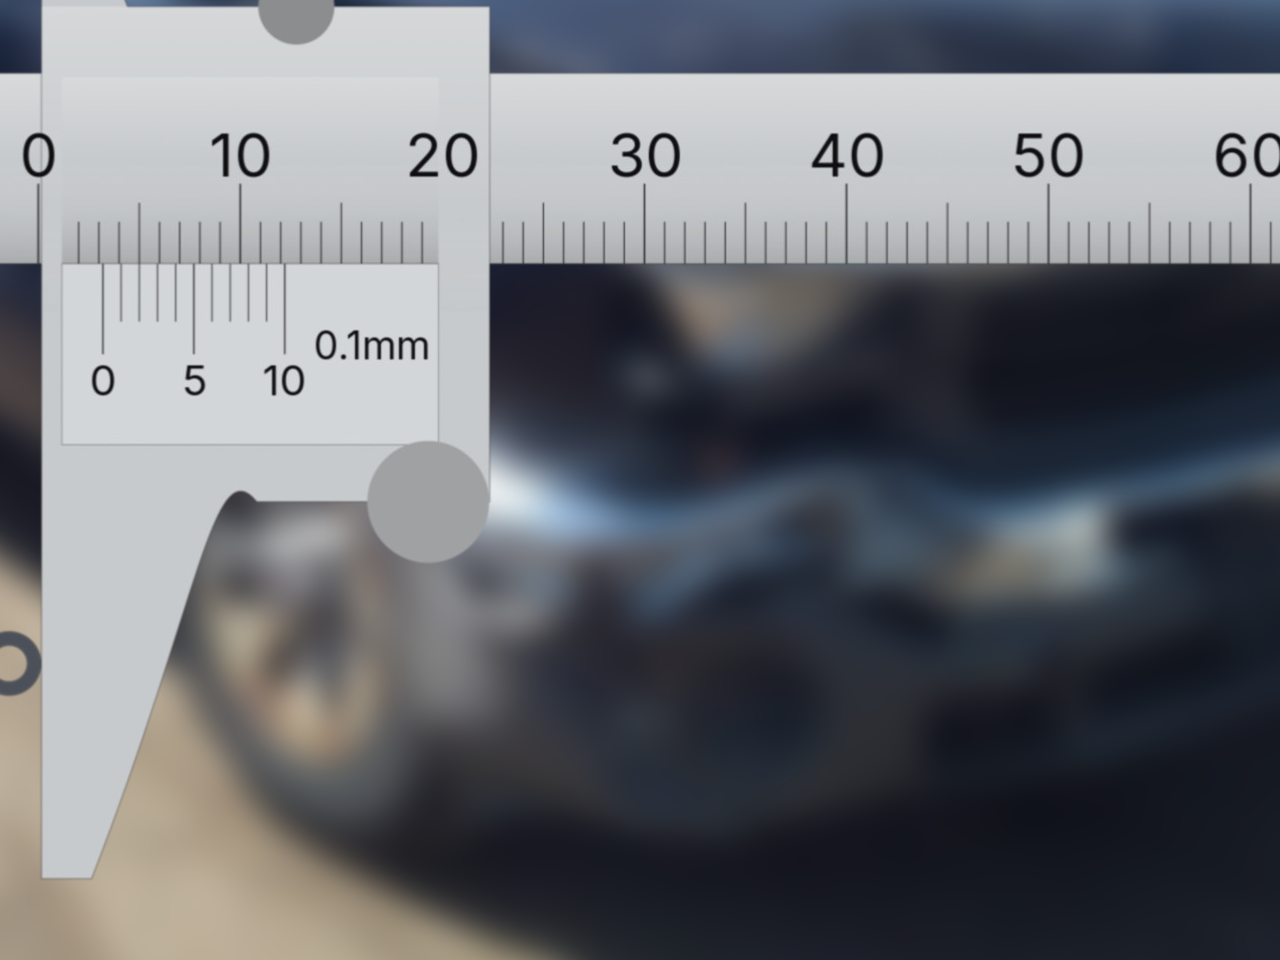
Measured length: 3.2 mm
